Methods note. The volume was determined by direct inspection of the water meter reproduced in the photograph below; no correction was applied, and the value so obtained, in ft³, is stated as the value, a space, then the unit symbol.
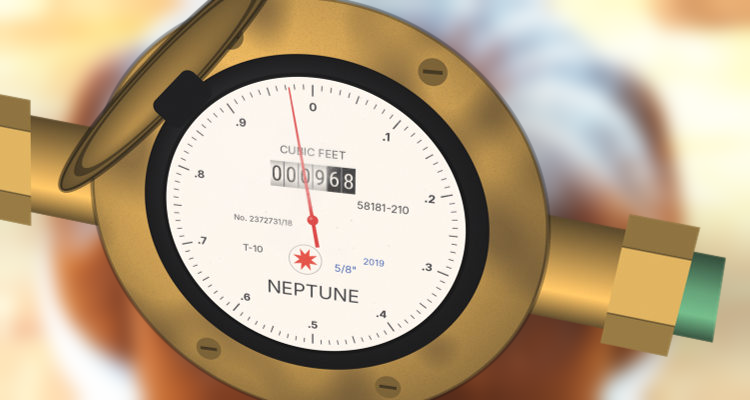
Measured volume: 967.97 ft³
